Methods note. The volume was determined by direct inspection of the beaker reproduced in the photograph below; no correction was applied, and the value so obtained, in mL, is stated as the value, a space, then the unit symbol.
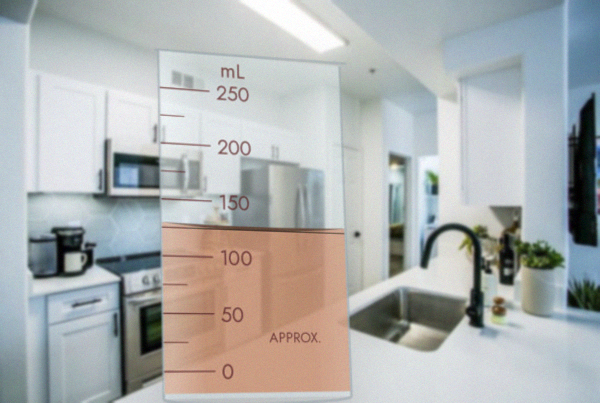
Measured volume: 125 mL
